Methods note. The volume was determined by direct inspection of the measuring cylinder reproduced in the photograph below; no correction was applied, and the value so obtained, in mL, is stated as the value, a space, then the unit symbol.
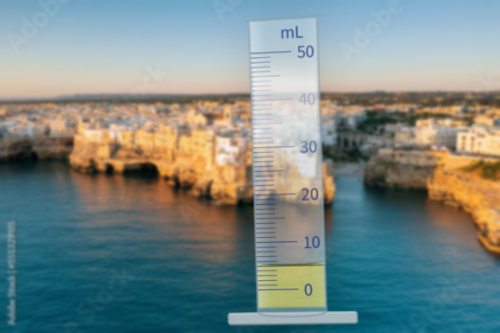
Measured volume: 5 mL
